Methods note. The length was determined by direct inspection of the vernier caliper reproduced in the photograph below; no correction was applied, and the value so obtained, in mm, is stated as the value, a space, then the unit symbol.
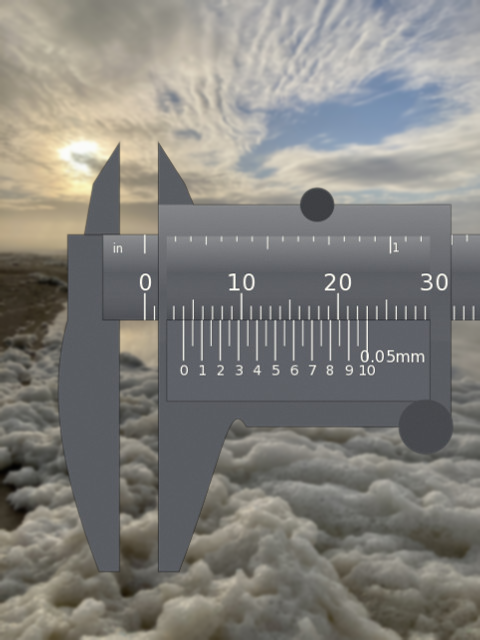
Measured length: 4.0 mm
